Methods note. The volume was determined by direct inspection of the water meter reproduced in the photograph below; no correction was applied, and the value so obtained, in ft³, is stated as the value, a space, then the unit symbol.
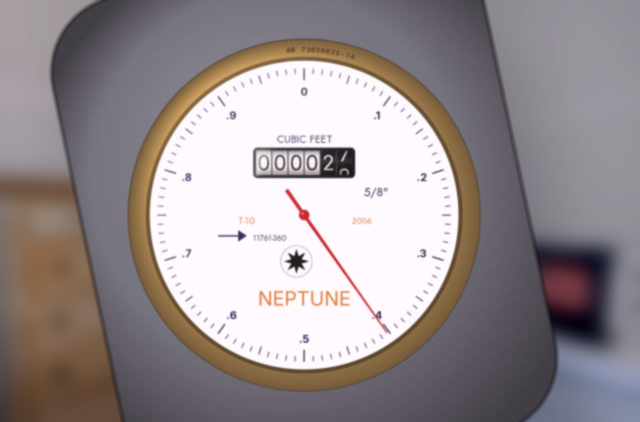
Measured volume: 27.40 ft³
